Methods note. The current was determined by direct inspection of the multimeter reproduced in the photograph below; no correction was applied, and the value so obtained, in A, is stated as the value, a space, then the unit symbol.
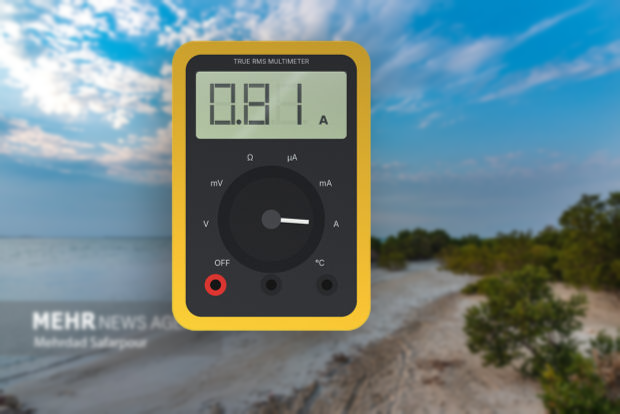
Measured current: 0.81 A
